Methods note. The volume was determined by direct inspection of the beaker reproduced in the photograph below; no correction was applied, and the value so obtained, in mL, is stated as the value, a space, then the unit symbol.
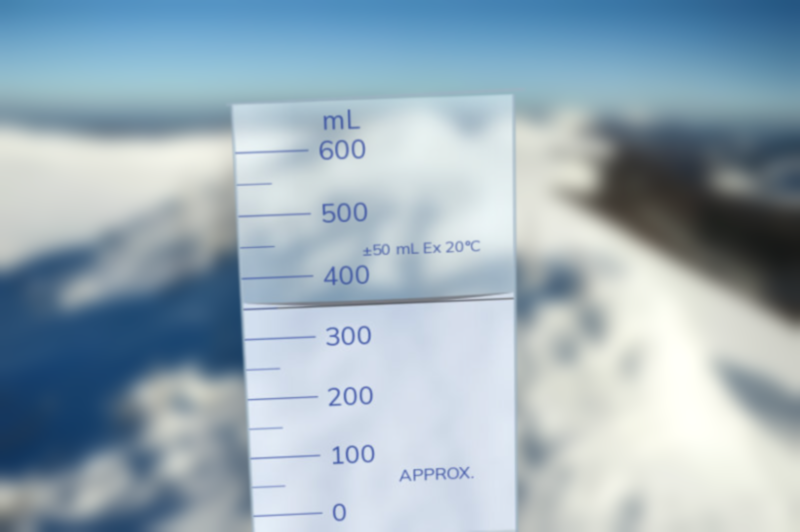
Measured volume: 350 mL
